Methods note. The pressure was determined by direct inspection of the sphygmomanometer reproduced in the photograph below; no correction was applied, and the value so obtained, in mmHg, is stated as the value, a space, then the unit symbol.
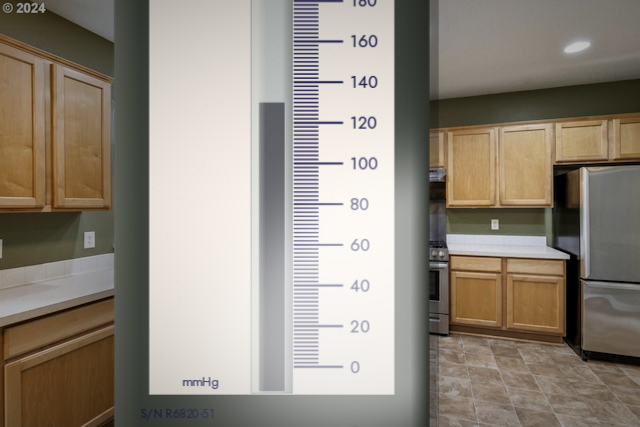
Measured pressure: 130 mmHg
